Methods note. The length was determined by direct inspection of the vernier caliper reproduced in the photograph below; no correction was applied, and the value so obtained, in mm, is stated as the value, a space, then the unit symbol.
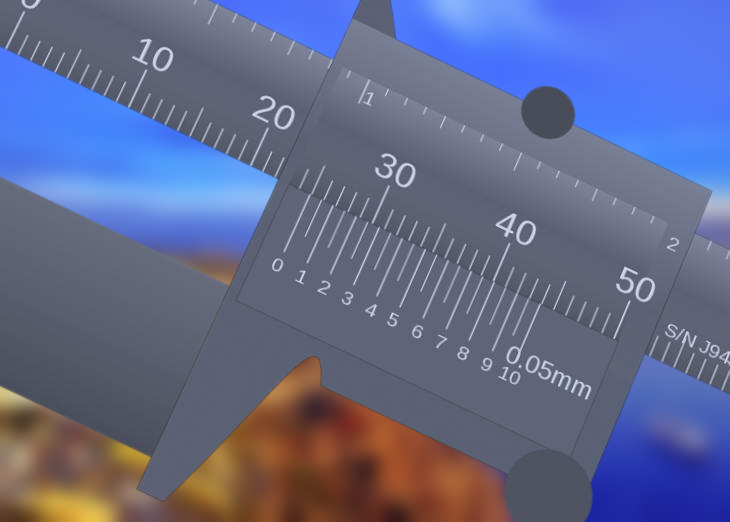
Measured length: 24.9 mm
